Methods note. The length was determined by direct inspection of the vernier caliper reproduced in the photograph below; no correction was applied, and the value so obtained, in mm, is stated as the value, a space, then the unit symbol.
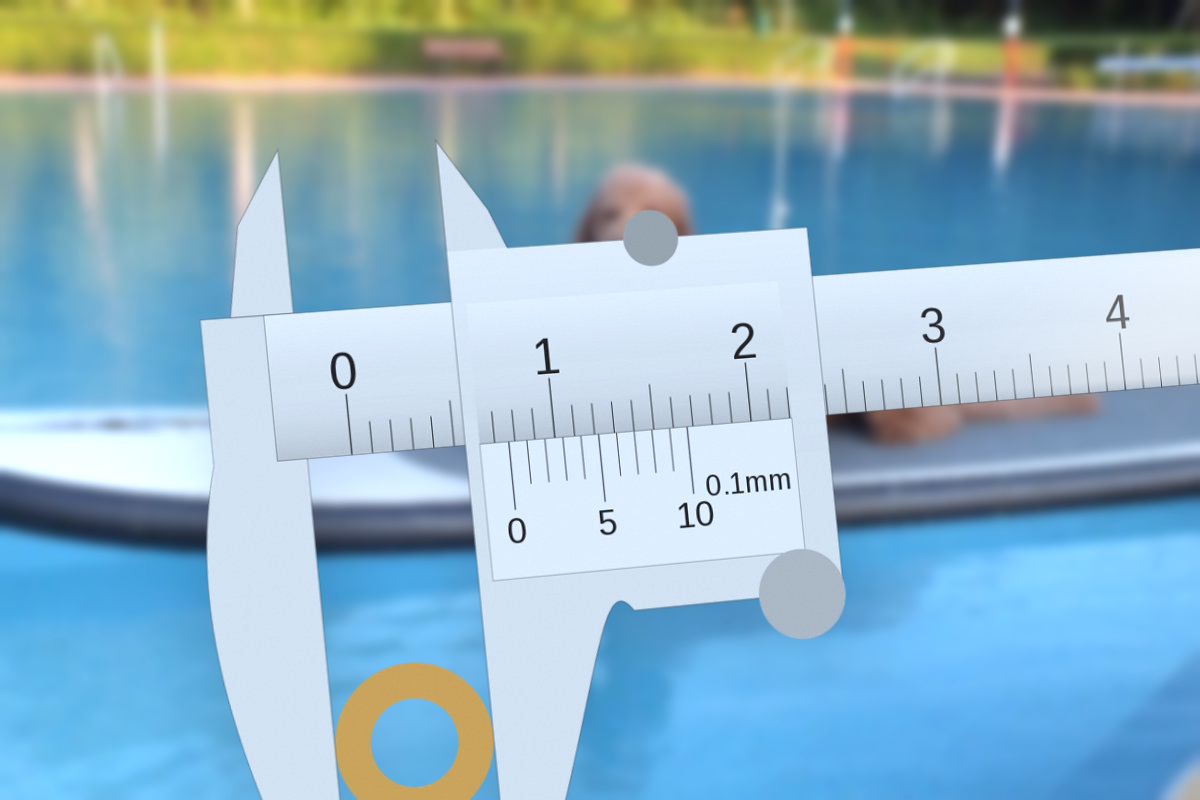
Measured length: 7.7 mm
